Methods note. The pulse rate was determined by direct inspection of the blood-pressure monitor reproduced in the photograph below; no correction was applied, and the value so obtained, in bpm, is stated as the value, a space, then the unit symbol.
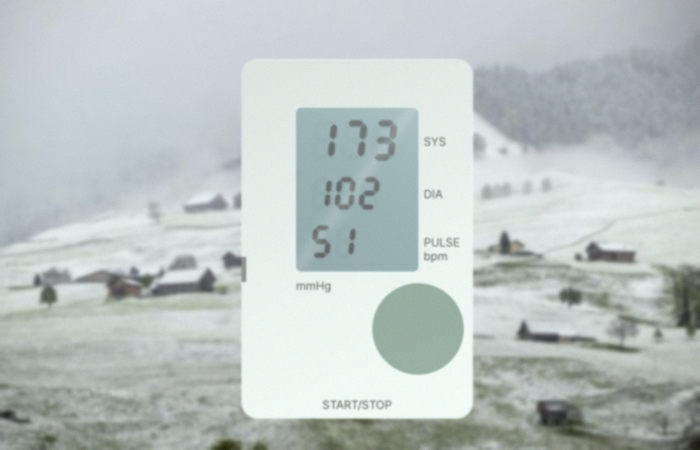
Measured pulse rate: 51 bpm
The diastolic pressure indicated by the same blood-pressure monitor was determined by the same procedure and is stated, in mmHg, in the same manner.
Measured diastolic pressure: 102 mmHg
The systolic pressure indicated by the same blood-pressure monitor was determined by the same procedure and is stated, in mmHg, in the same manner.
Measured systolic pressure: 173 mmHg
